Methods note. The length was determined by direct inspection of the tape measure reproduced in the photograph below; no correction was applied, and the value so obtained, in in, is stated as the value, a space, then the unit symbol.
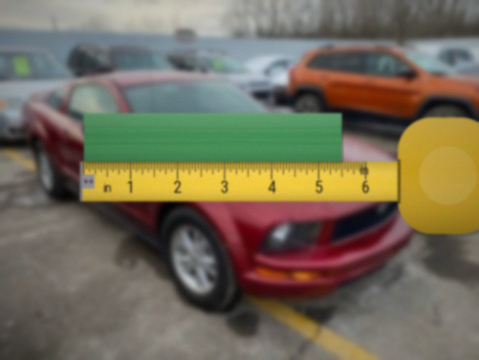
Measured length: 5.5 in
